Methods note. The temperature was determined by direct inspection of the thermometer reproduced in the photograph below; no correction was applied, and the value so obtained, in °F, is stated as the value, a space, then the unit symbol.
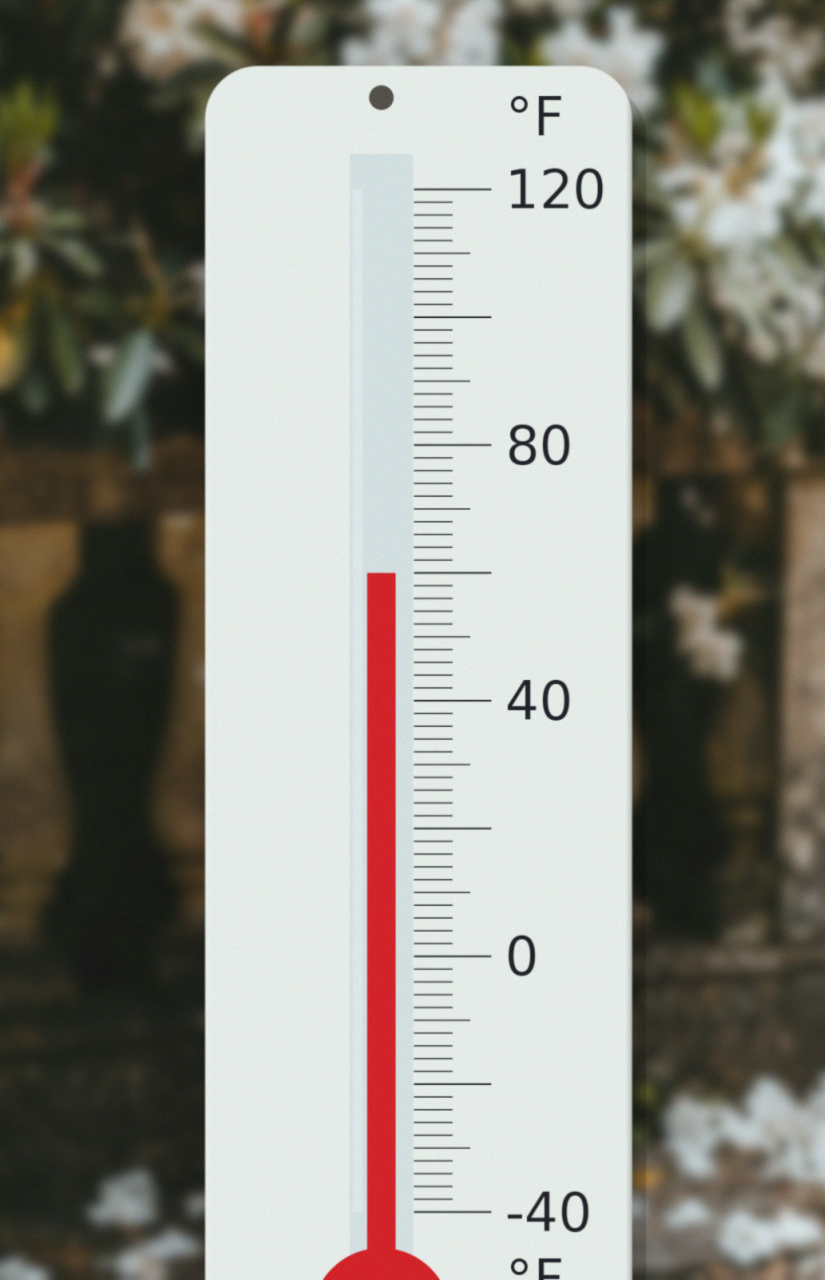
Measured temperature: 60 °F
